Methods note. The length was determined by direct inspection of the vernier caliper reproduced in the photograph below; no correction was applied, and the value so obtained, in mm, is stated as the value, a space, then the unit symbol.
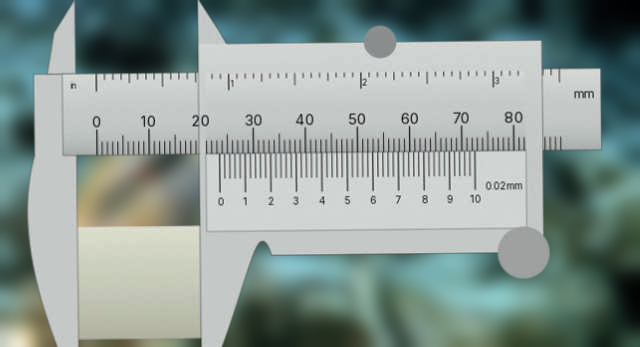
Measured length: 23.5 mm
